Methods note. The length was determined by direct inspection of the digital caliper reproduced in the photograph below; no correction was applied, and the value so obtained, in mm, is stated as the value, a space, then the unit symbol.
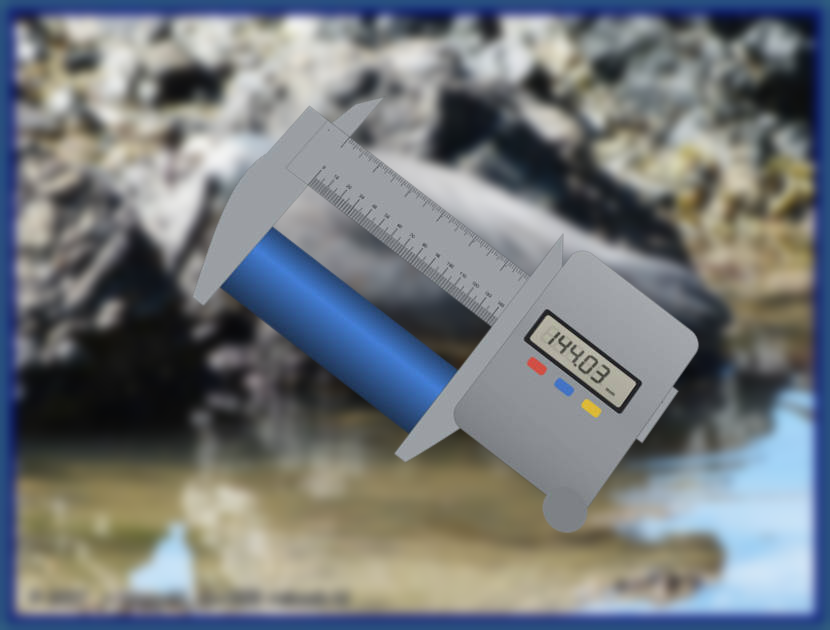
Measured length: 144.03 mm
